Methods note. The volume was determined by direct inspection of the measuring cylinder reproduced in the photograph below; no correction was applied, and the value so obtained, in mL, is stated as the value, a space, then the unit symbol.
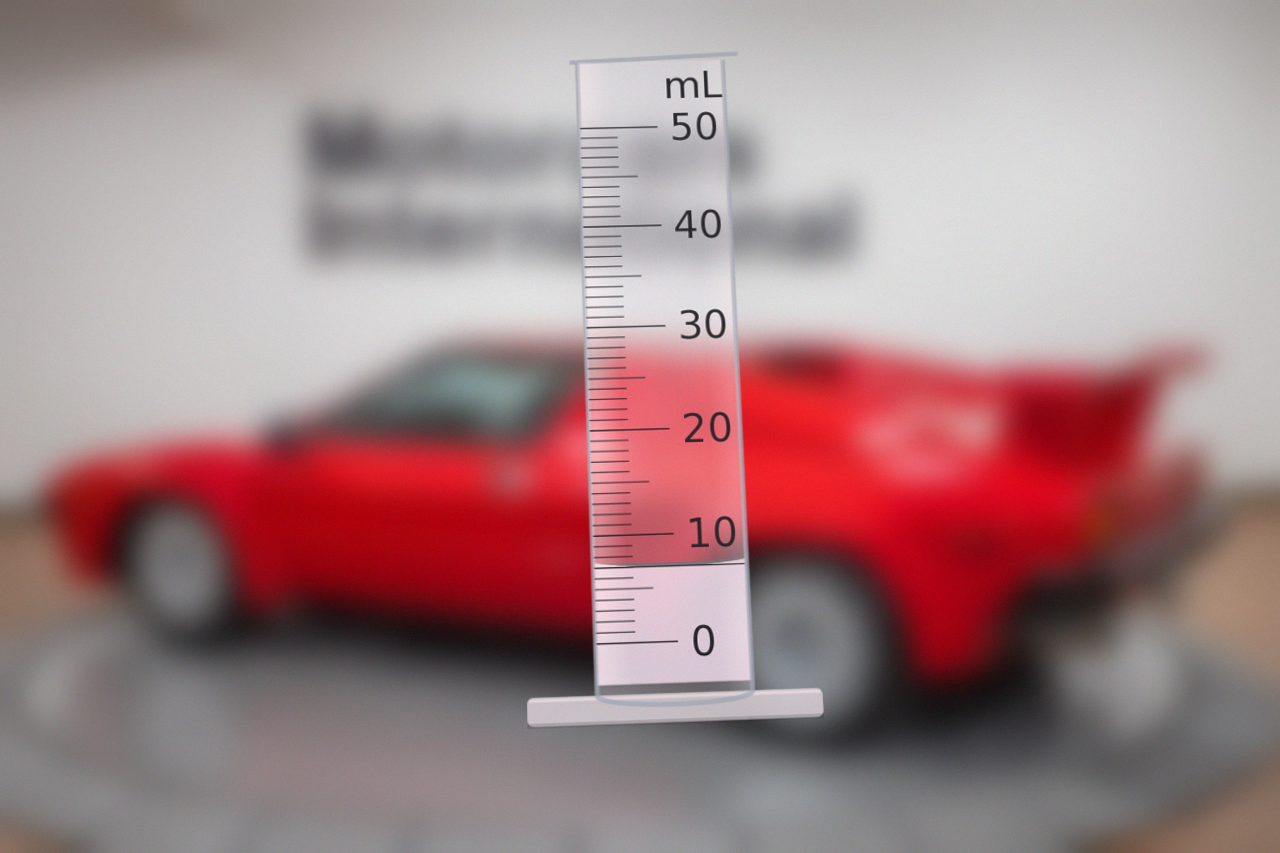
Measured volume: 7 mL
